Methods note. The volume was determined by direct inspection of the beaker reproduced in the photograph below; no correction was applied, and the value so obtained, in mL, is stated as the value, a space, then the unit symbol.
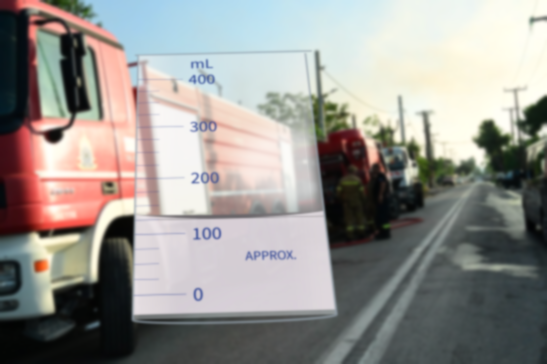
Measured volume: 125 mL
